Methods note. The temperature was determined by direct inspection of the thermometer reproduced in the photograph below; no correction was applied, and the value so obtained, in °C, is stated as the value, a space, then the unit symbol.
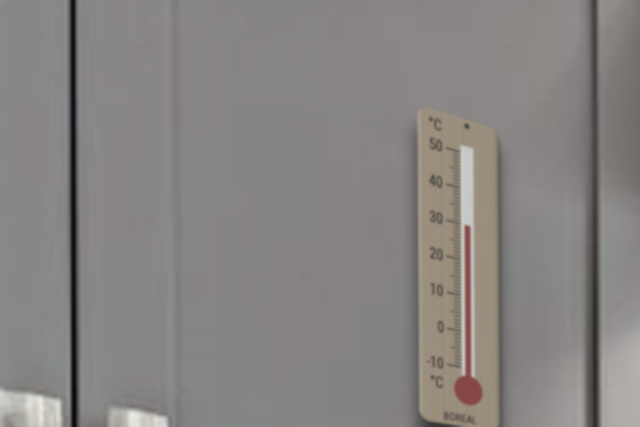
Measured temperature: 30 °C
